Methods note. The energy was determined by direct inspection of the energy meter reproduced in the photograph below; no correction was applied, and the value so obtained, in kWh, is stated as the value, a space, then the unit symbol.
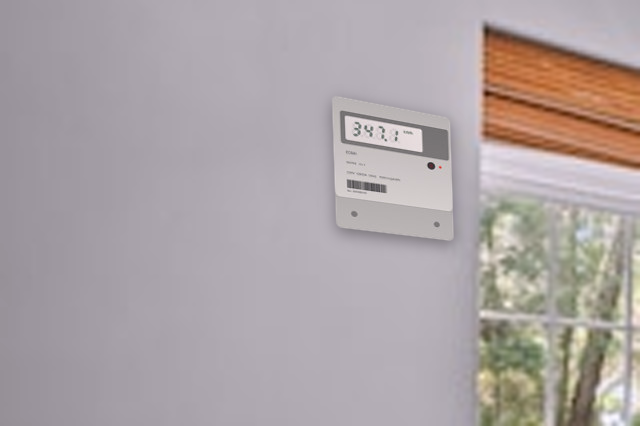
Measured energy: 347.1 kWh
